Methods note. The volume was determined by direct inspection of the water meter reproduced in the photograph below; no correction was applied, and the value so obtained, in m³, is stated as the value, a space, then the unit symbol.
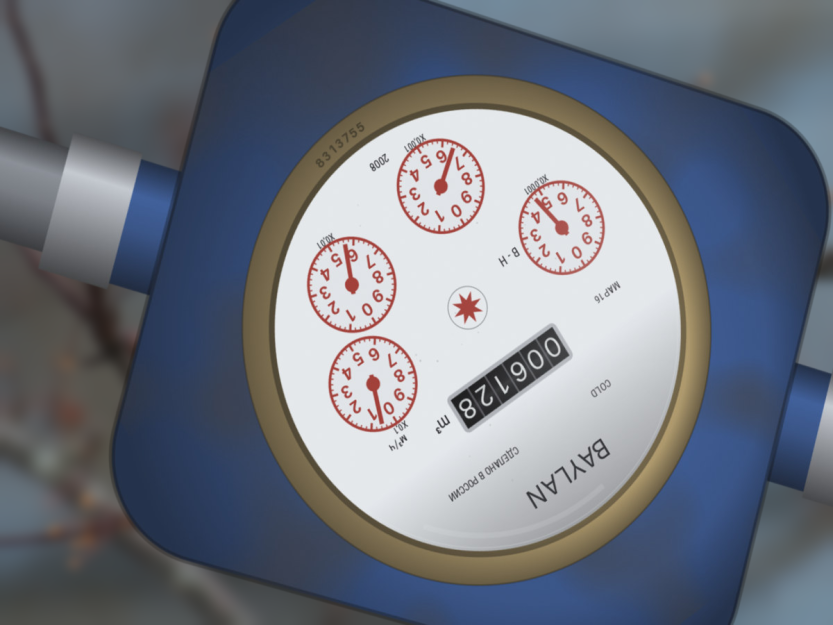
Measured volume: 6128.0564 m³
